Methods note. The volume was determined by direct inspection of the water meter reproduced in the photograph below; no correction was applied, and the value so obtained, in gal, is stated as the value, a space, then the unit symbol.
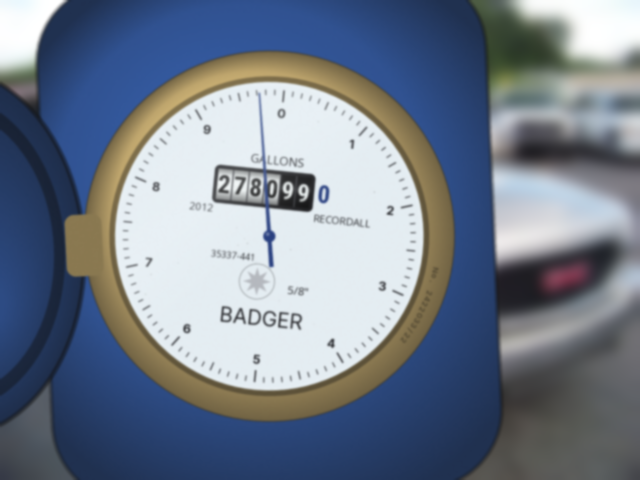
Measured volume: 2780989.7 gal
